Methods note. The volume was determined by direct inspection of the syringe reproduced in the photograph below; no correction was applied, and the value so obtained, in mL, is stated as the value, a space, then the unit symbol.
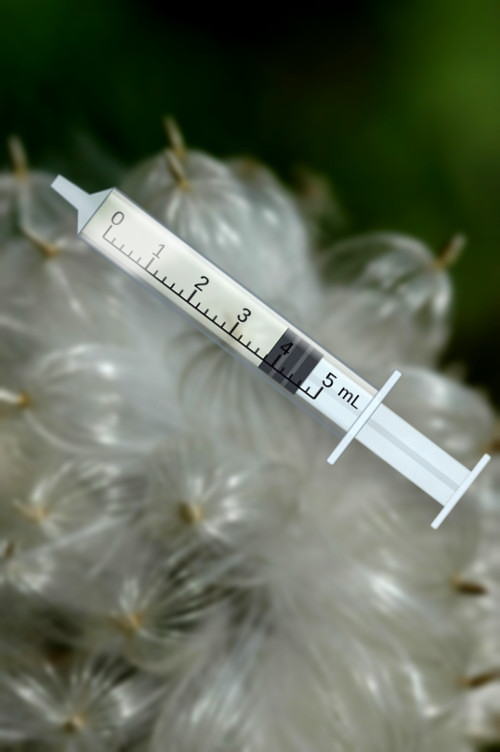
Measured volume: 3.8 mL
